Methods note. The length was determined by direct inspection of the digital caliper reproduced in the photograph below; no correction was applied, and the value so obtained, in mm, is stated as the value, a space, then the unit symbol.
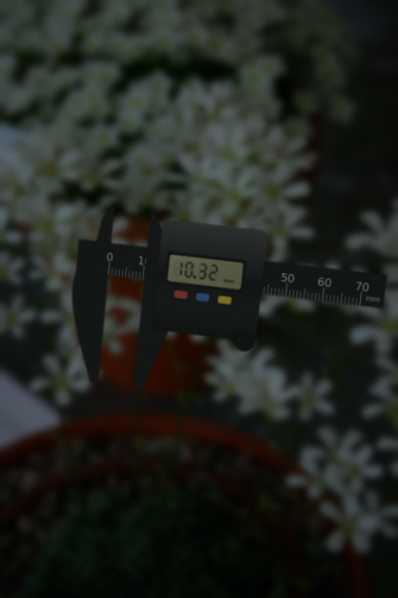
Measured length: 10.32 mm
